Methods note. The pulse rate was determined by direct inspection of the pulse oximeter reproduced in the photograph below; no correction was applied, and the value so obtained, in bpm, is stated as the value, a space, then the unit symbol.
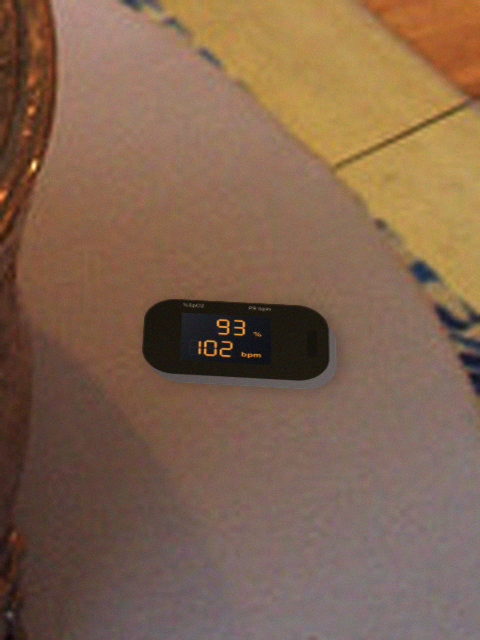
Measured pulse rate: 102 bpm
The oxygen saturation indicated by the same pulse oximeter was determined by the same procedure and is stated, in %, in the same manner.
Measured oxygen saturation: 93 %
